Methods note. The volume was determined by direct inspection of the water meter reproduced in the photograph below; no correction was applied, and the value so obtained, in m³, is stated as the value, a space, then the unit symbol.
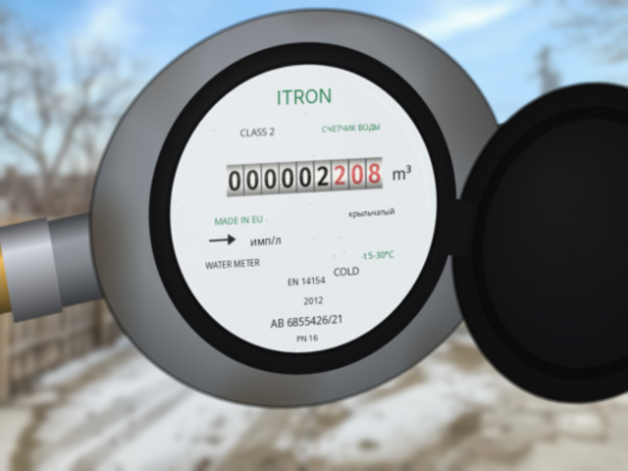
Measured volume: 2.208 m³
